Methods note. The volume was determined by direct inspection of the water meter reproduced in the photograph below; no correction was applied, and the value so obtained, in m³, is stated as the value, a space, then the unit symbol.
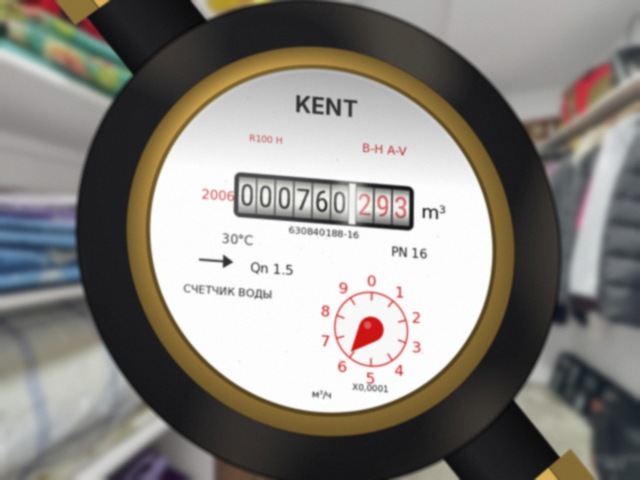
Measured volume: 760.2936 m³
